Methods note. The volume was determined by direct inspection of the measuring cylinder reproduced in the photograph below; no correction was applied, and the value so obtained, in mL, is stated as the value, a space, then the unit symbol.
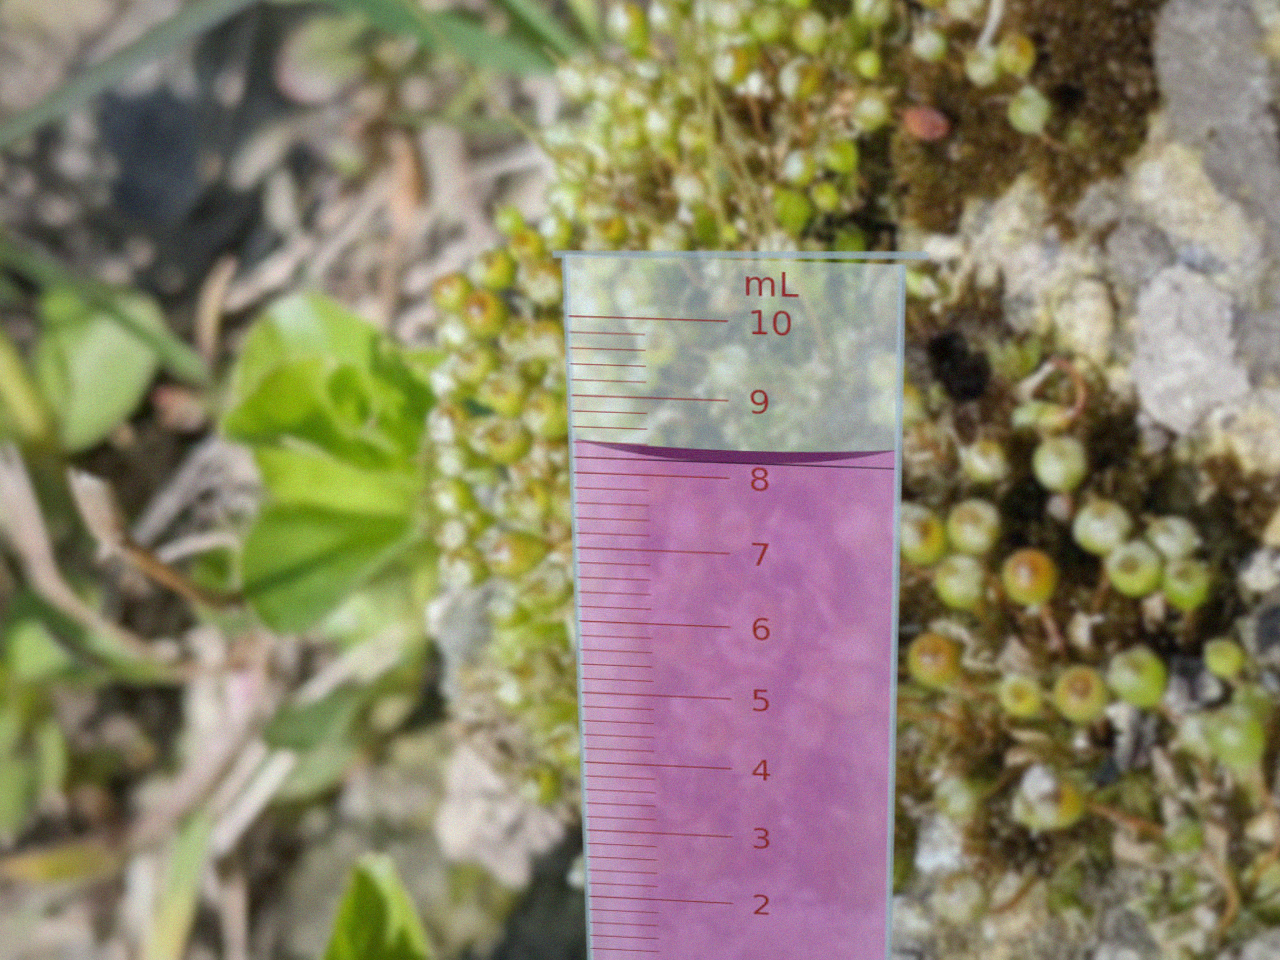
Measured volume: 8.2 mL
